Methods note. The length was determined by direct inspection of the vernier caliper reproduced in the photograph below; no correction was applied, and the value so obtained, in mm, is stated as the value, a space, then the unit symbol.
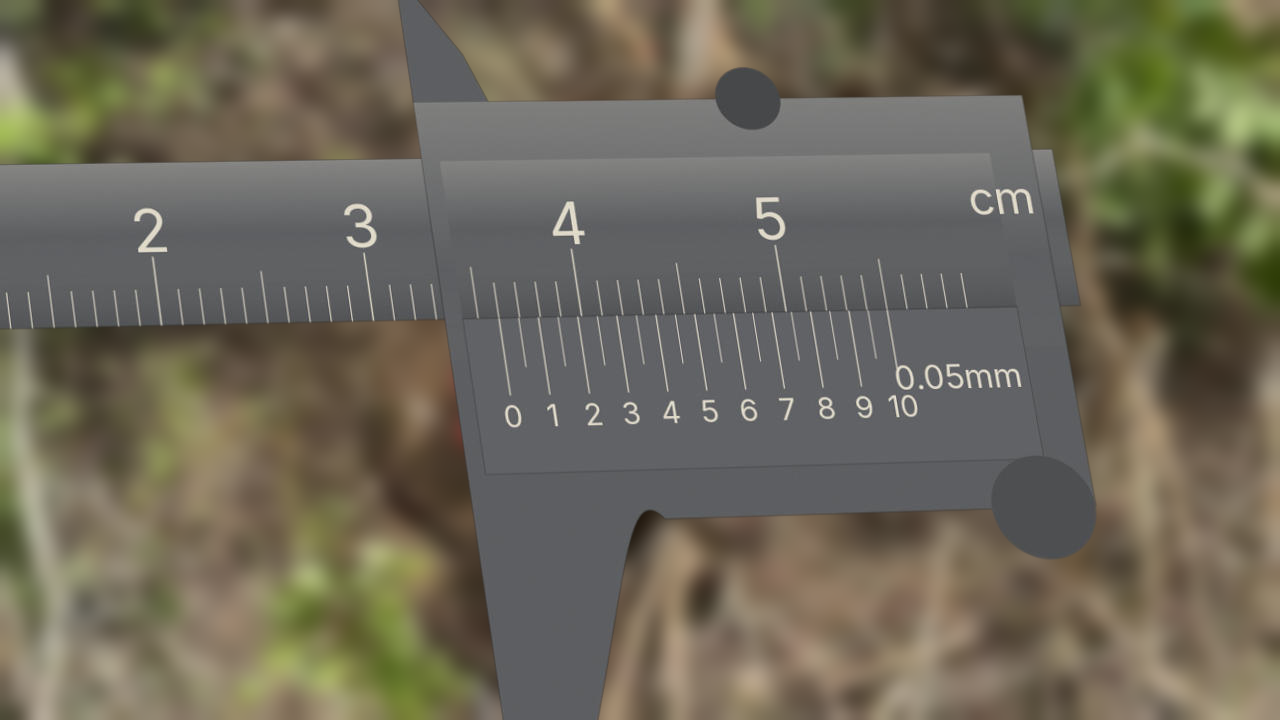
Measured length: 36.0 mm
